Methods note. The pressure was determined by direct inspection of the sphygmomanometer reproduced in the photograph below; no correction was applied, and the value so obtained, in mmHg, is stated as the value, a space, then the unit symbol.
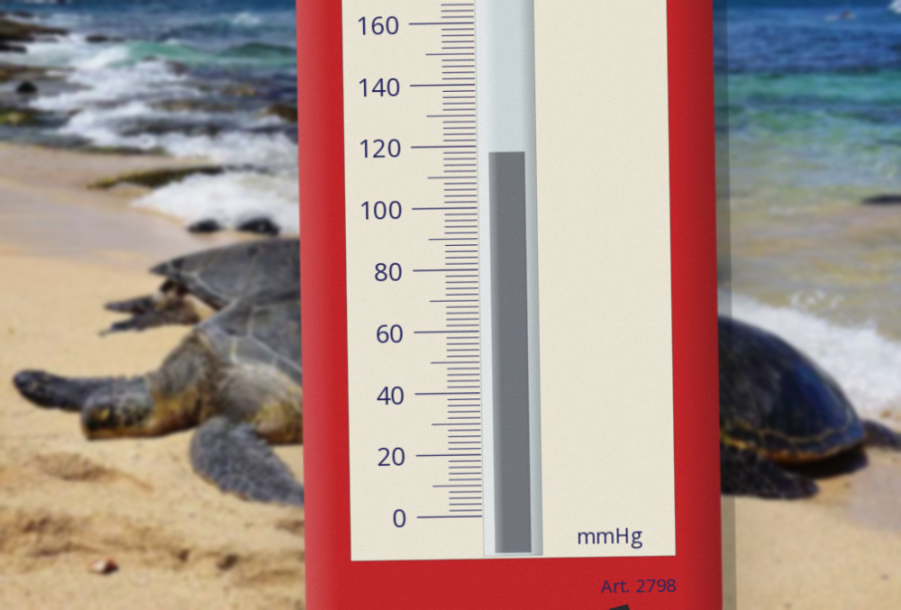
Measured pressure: 118 mmHg
